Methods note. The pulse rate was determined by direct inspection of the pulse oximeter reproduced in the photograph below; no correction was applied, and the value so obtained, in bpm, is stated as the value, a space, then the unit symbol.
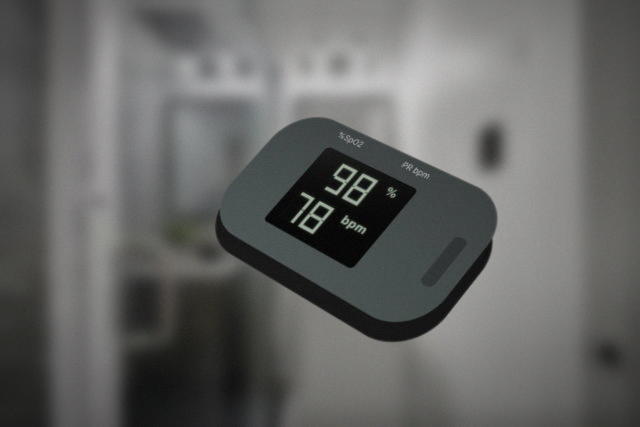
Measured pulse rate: 78 bpm
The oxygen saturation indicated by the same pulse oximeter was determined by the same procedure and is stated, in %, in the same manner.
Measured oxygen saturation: 98 %
